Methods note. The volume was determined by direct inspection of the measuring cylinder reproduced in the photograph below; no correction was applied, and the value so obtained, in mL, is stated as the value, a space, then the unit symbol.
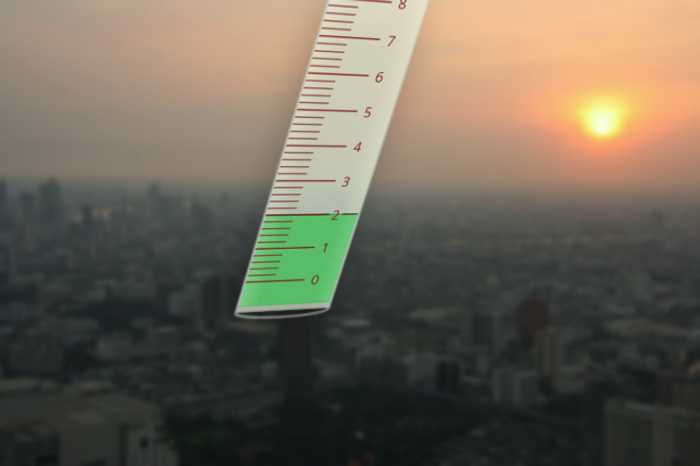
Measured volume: 2 mL
